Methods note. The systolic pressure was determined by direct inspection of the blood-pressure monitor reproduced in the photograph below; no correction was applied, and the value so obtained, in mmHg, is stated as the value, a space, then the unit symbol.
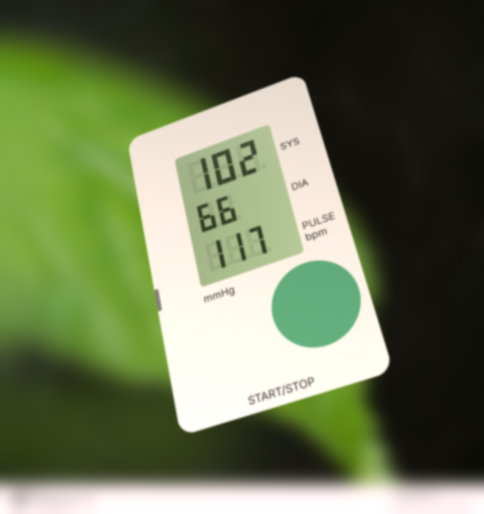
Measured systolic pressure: 102 mmHg
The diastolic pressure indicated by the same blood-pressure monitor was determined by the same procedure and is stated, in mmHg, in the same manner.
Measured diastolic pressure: 66 mmHg
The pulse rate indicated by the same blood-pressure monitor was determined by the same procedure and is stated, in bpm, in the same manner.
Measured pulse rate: 117 bpm
